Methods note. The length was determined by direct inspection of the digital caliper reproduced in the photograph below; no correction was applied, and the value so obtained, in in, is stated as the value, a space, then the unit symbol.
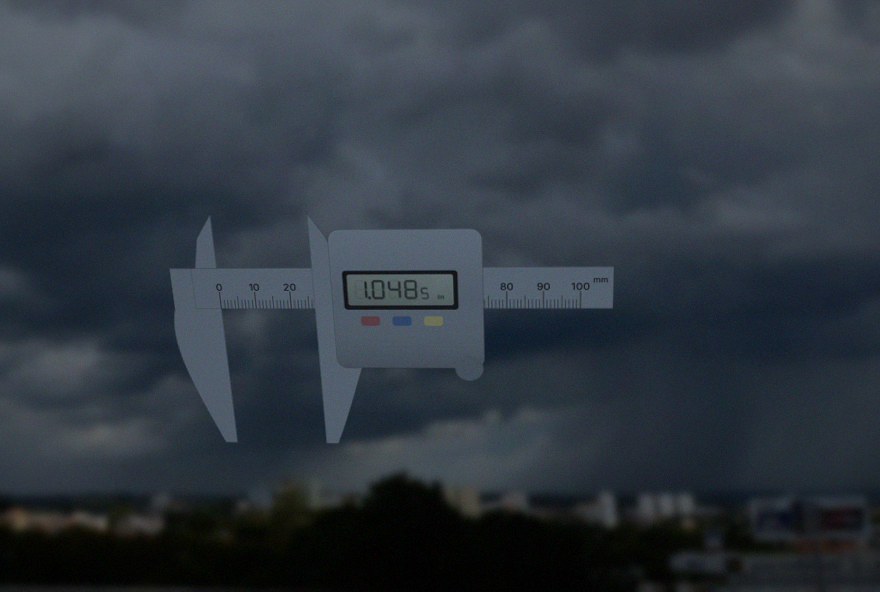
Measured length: 1.0485 in
